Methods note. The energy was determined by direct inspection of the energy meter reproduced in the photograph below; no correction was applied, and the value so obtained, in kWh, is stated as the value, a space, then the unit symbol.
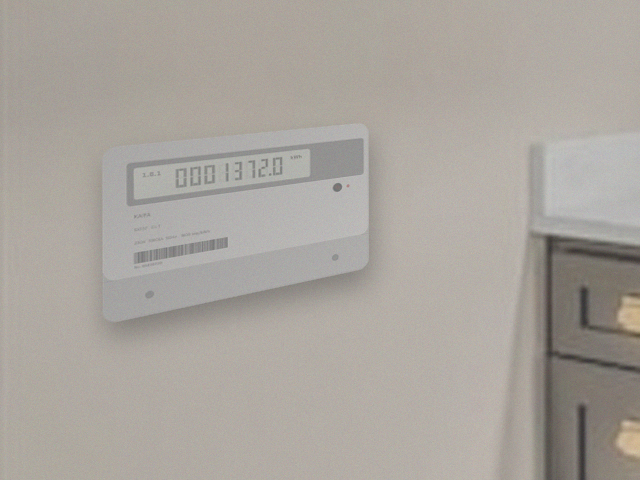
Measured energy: 1372.0 kWh
